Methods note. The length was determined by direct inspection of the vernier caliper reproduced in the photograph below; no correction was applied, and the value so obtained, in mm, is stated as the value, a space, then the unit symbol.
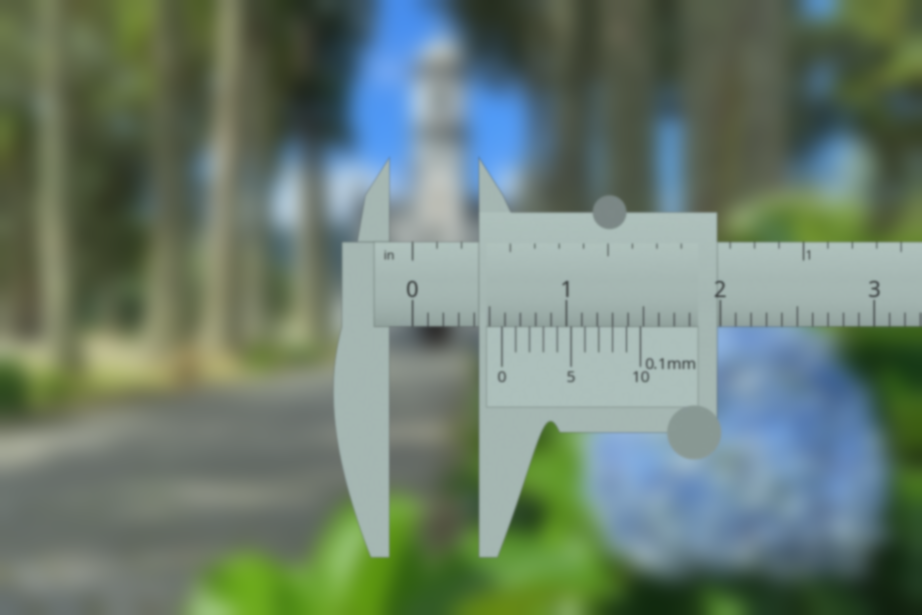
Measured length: 5.8 mm
